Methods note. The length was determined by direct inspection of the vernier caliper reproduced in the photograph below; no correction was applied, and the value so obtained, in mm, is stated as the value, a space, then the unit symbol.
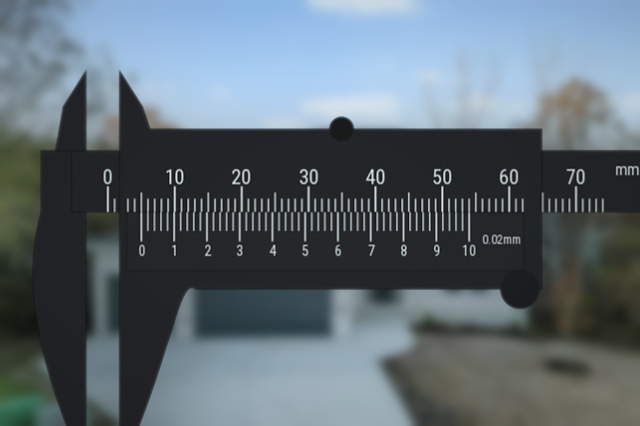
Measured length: 5.0 mm
